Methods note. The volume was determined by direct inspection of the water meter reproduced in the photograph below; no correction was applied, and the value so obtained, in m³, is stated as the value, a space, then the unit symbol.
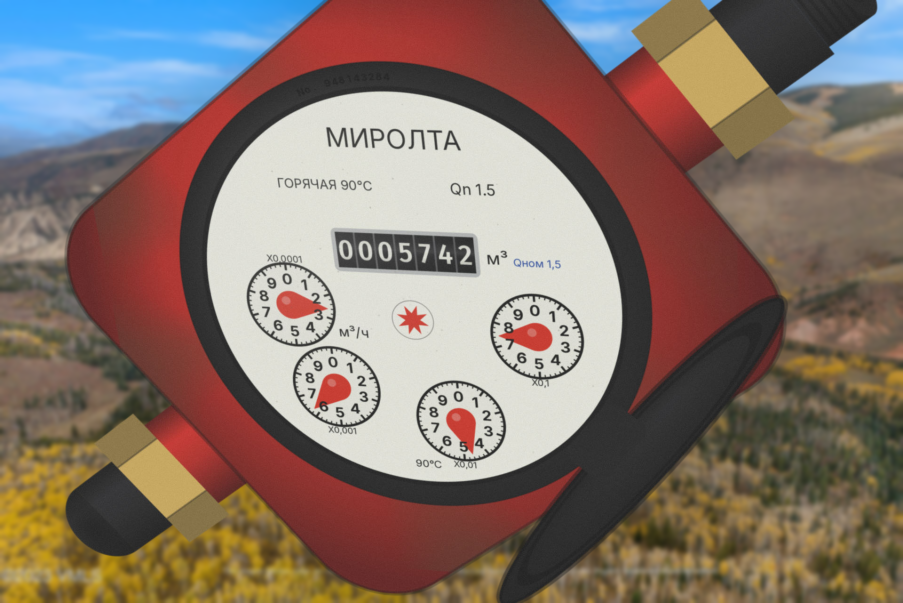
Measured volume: 5742.7462 m³
